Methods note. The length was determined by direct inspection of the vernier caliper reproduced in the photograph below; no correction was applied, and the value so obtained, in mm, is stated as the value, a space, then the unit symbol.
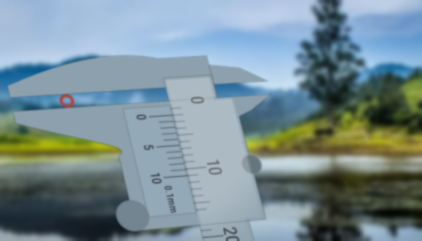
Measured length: 2.0 mm
